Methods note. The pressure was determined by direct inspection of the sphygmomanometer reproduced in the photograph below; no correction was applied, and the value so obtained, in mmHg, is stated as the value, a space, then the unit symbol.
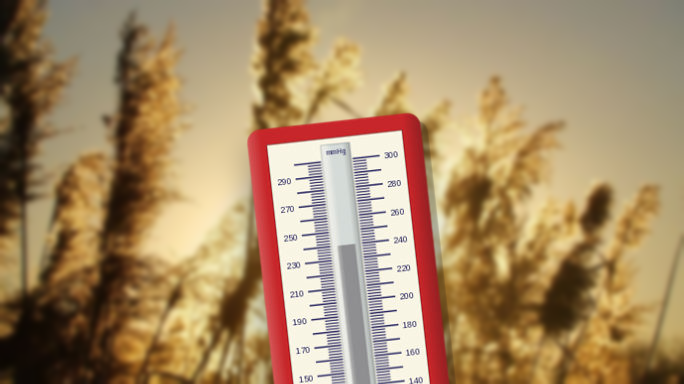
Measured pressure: 240 mmHg
